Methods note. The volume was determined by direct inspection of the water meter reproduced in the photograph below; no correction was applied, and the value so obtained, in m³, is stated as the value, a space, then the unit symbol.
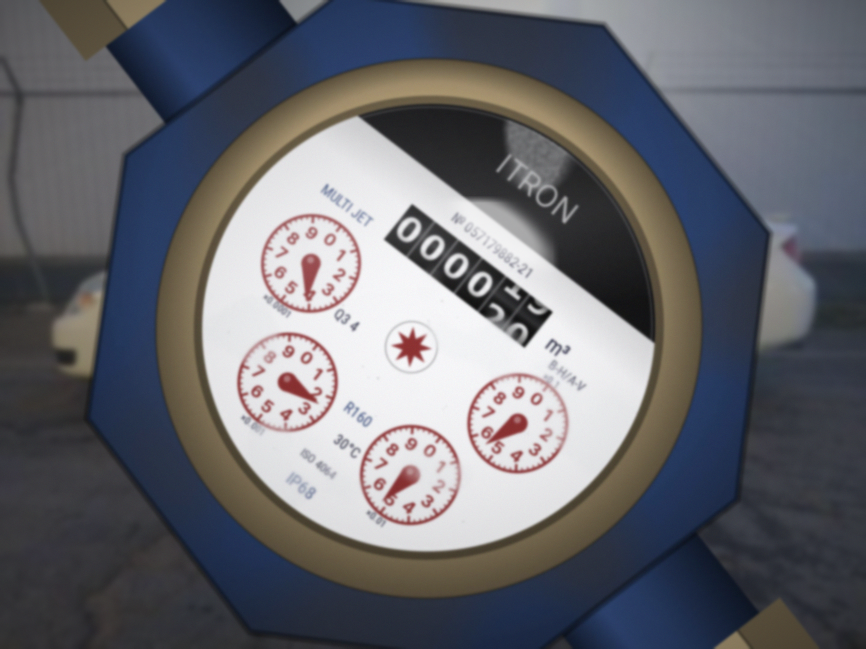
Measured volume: 19.5524 m³
